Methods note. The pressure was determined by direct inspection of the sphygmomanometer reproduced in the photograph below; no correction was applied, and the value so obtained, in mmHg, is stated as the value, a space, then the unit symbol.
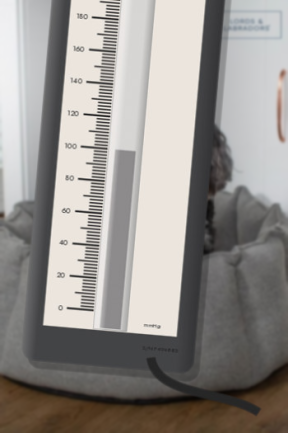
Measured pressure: 100 mmHg
